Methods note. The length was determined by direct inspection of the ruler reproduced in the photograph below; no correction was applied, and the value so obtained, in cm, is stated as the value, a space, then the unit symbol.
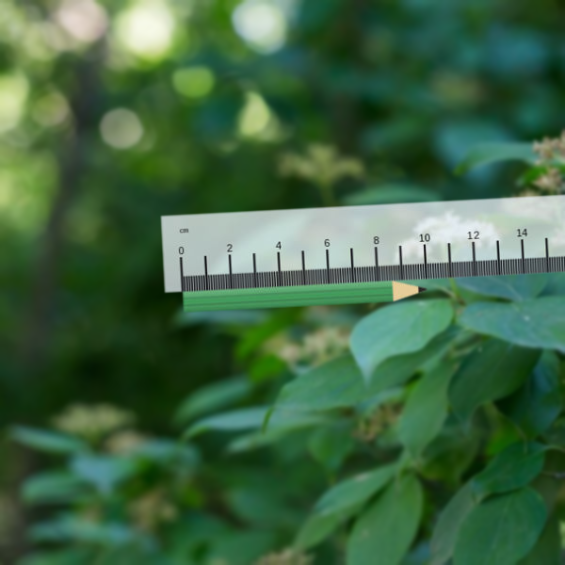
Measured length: 10 cm
